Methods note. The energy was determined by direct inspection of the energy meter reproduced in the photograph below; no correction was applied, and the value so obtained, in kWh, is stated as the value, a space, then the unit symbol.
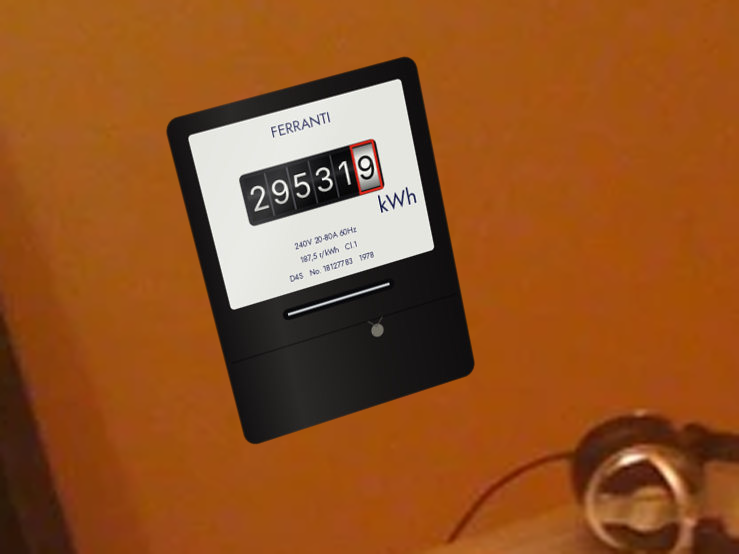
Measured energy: 29531.9 kWh
